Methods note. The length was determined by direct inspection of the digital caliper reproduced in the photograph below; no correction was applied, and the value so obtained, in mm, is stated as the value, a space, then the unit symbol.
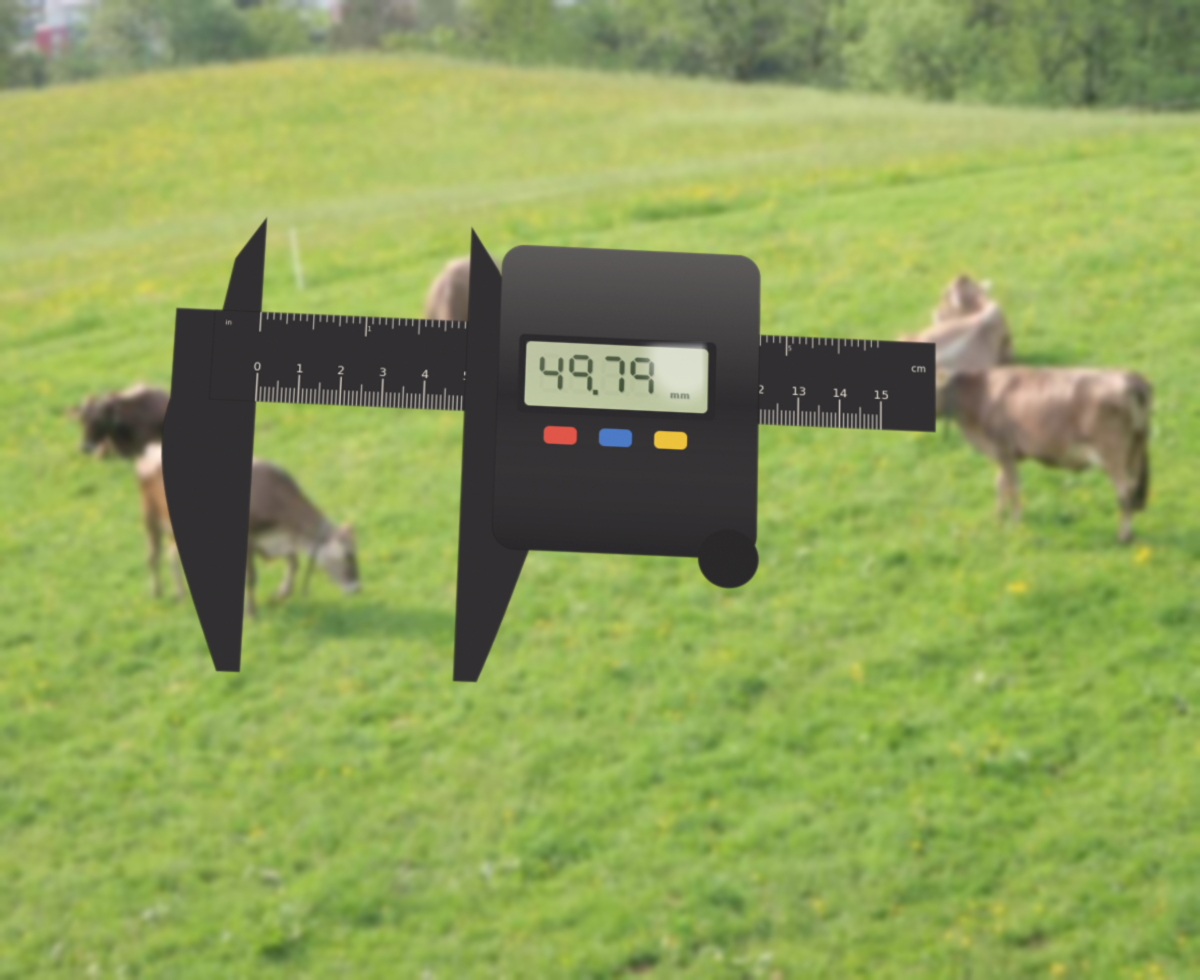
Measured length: 49.79 mm
